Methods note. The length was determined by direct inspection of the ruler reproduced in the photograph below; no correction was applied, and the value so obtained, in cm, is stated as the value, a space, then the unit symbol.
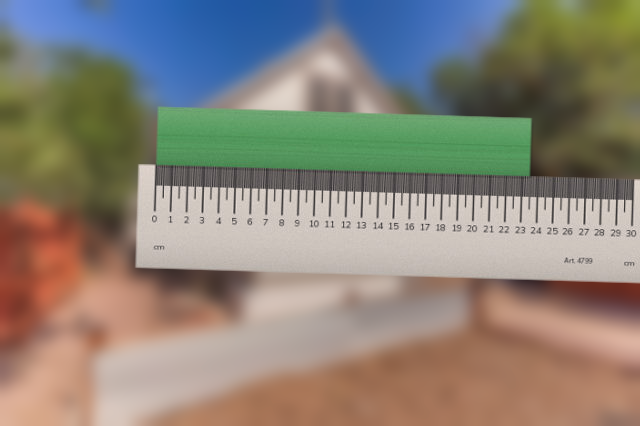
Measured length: 23.5 cm
